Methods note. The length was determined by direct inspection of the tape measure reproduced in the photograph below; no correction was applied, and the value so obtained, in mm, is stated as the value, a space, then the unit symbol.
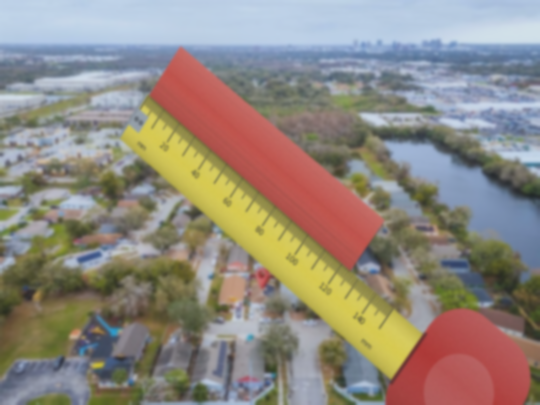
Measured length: 125 mm
